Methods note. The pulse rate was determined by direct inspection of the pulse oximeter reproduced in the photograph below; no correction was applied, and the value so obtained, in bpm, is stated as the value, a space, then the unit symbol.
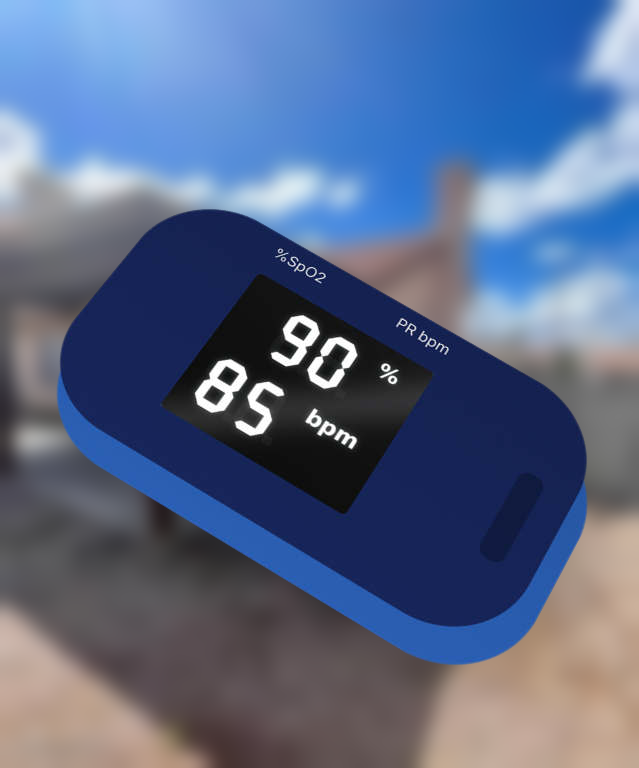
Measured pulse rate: 85 bpm
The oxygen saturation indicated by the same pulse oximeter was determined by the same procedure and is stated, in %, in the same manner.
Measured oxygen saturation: 90 %
